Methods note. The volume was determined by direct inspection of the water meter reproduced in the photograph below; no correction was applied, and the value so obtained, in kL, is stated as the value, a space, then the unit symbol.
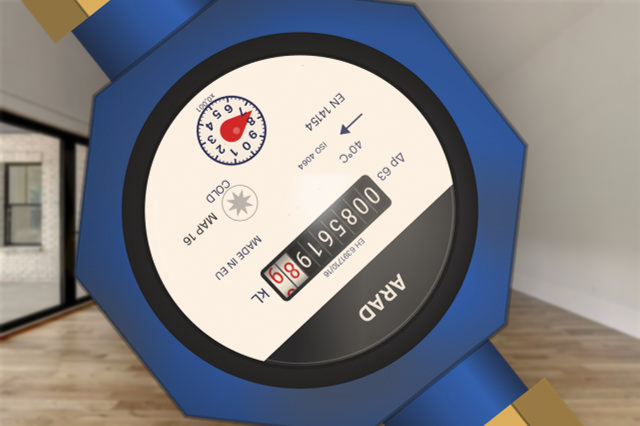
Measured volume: 85619.887 kL
